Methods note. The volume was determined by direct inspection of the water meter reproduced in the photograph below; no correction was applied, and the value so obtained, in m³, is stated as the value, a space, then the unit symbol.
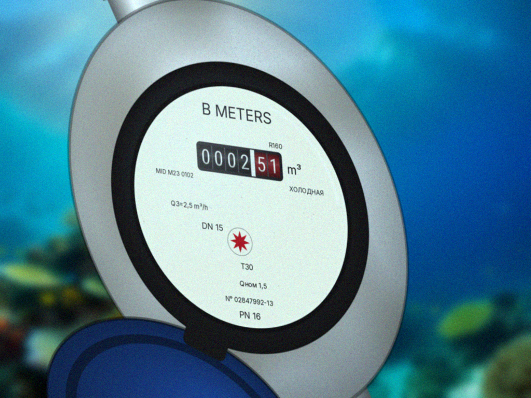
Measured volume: 2.51 m³
